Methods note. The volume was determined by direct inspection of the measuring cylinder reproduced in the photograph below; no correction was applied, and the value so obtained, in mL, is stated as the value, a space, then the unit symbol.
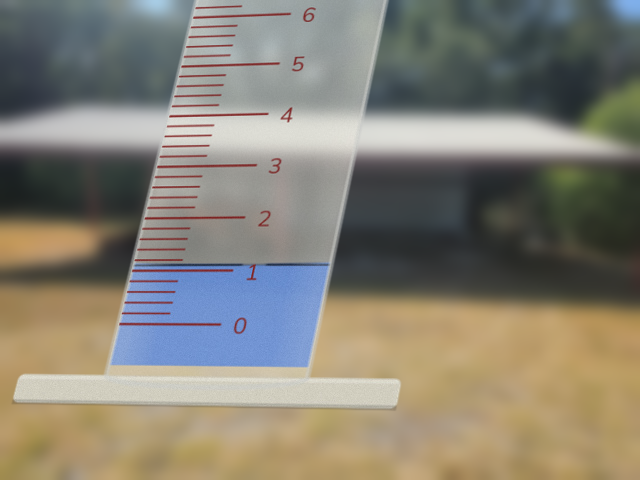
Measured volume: 1.1 mL
